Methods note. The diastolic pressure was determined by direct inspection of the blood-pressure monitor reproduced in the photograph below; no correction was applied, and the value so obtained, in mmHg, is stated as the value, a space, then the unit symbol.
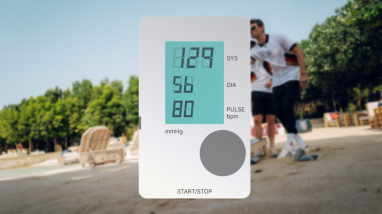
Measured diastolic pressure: 56 mmHg
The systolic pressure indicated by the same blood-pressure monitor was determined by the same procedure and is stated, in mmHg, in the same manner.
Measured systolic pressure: 129 mmHg
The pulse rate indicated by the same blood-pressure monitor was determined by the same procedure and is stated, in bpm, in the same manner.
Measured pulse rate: 80 bpm
